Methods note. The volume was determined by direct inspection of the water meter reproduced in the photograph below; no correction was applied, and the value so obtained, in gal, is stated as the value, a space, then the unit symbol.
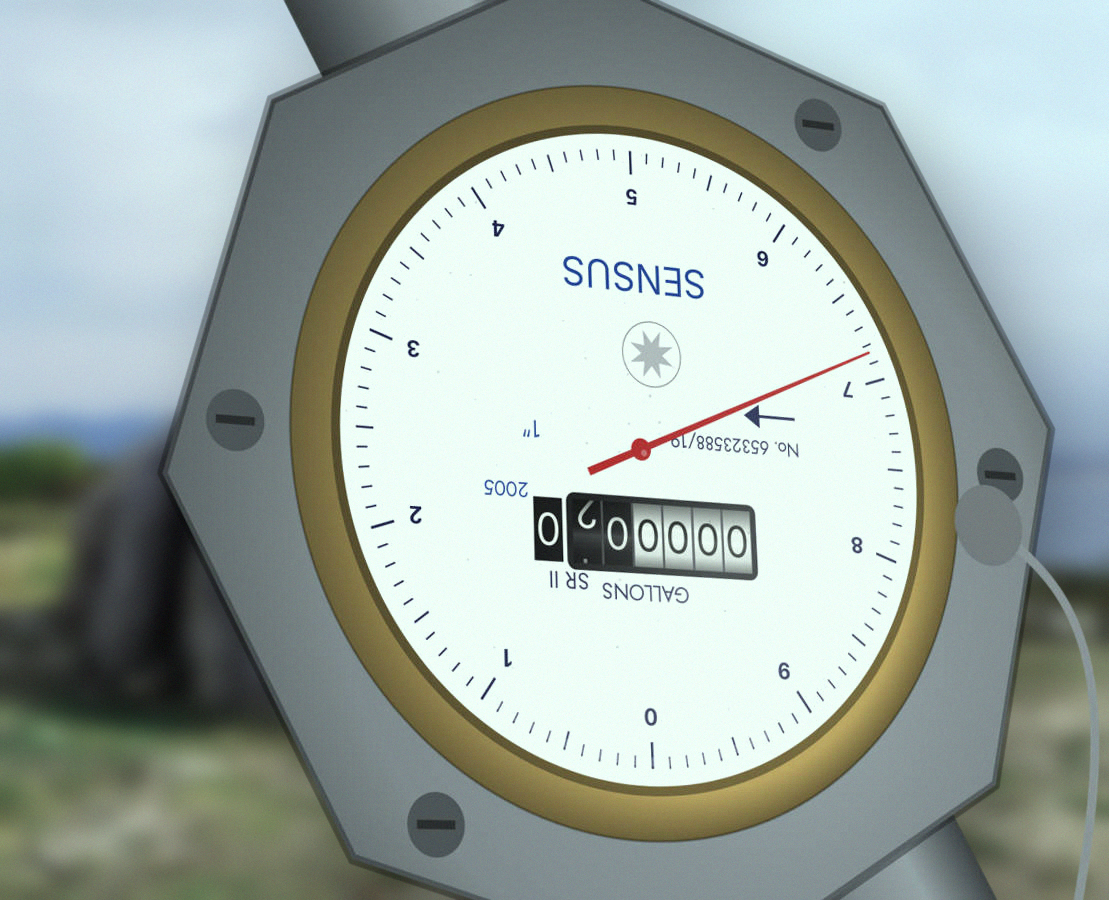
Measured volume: 16.8 gal
